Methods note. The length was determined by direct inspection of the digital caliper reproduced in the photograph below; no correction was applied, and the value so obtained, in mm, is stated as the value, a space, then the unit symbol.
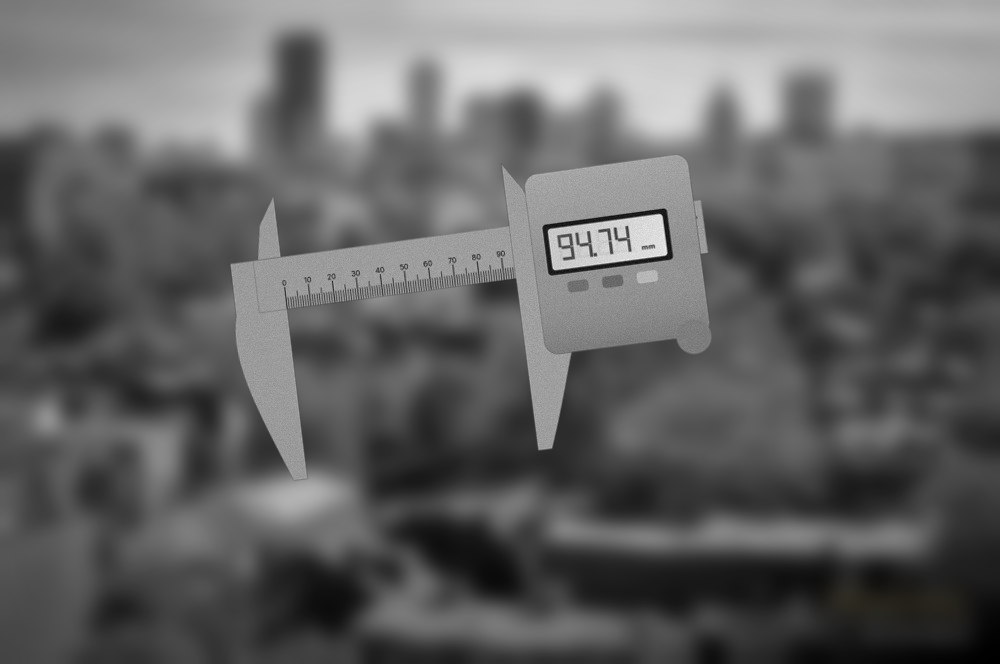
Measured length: 94.74 mm
